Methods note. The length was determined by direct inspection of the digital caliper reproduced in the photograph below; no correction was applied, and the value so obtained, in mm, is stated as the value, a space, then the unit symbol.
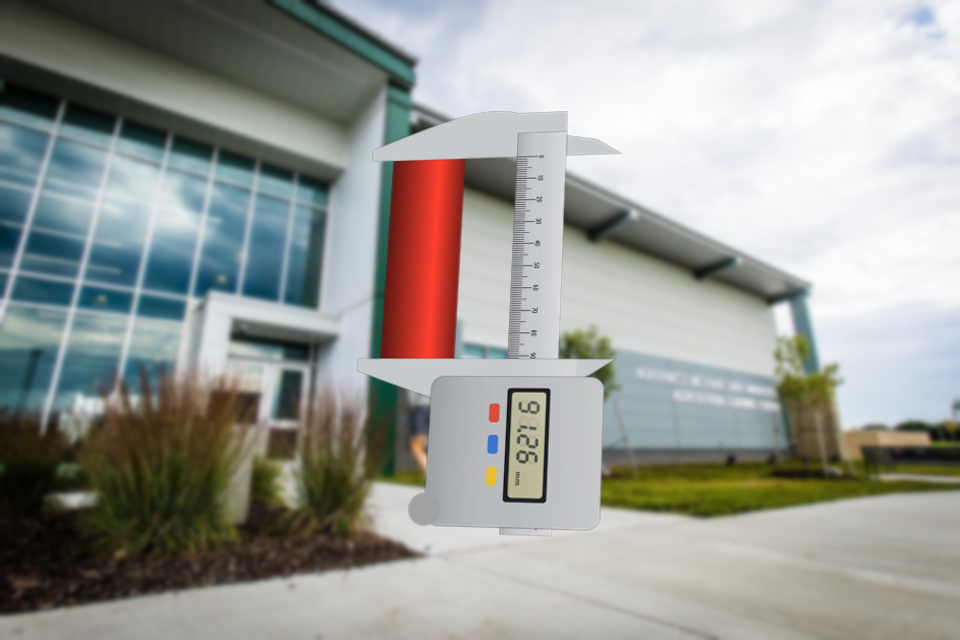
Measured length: 91.26 mm
